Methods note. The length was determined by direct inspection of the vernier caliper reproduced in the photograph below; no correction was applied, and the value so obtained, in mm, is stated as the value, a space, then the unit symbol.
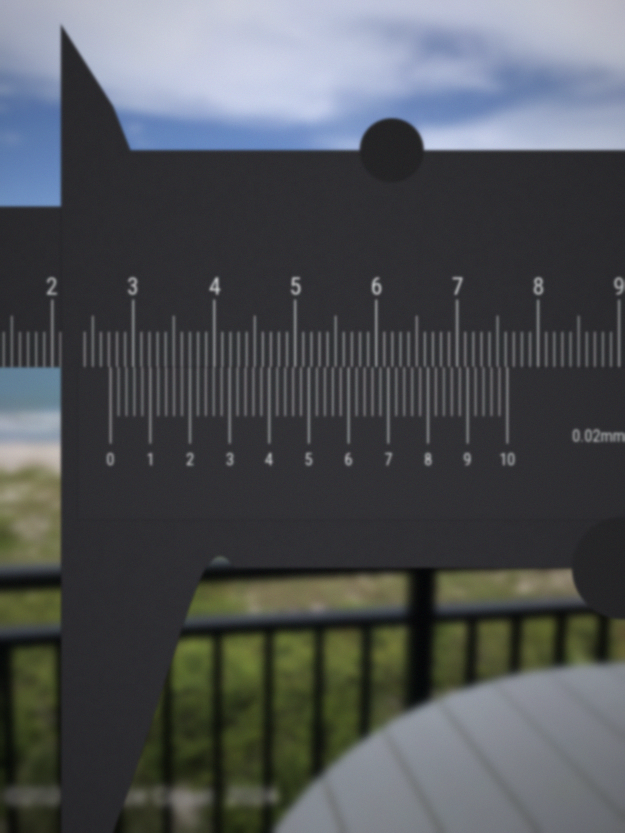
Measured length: 27.2 mm
